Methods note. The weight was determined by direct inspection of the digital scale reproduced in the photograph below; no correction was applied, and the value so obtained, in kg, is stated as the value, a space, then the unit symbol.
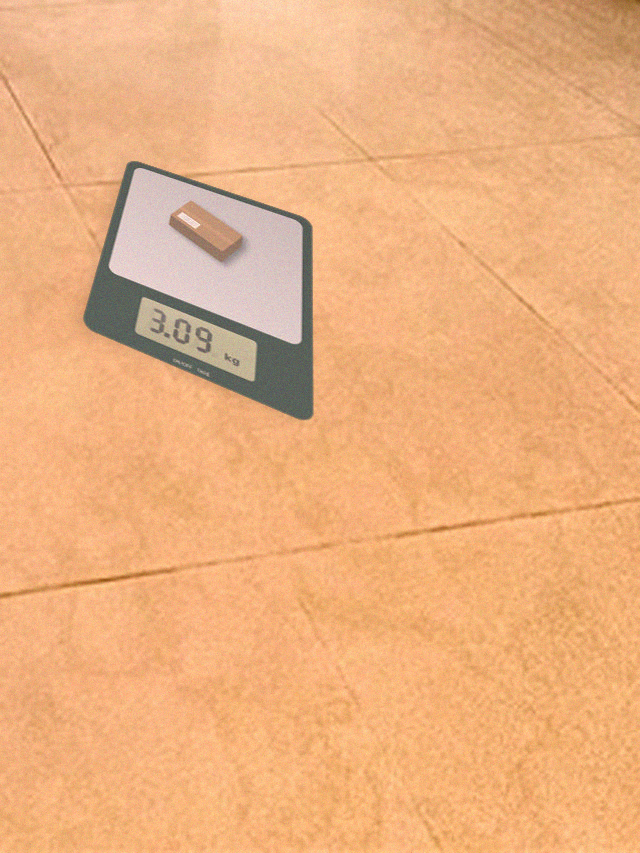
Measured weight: 3.09 kg
